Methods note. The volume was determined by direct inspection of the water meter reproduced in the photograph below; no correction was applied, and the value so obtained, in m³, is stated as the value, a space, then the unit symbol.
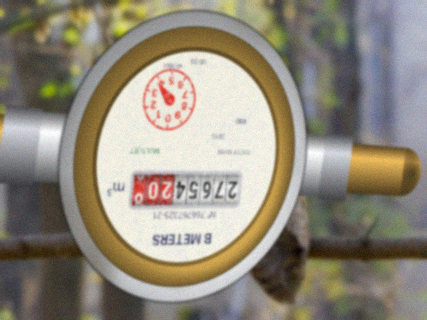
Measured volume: 27654.2083 m³
